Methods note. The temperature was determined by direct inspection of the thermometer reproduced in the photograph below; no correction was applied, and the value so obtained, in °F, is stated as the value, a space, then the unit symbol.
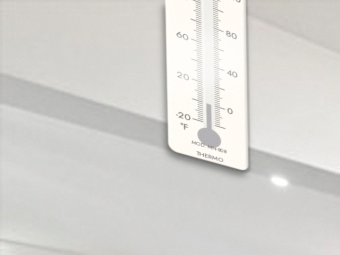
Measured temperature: 0 °F
